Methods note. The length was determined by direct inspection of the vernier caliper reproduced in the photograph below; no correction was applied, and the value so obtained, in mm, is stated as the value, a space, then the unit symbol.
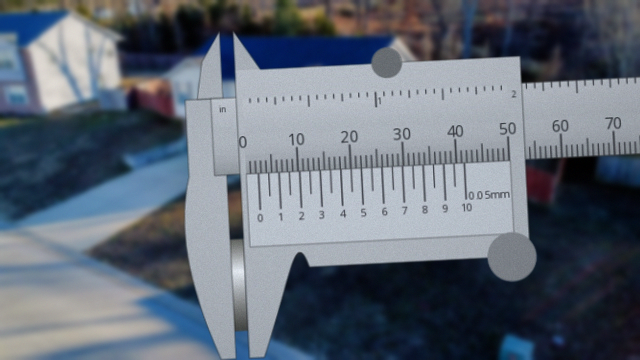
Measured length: 2.5 mm
